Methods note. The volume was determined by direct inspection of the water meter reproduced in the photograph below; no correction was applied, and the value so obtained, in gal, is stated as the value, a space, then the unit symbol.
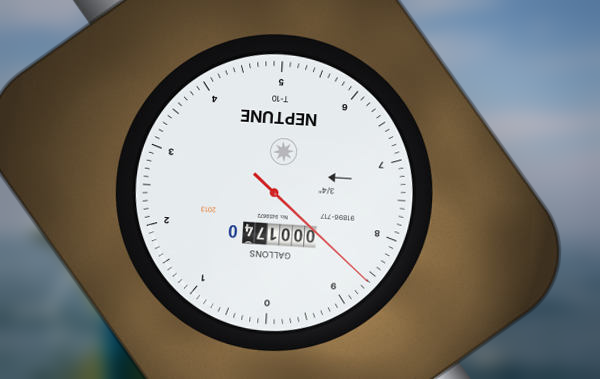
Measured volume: 1738.6 gal
